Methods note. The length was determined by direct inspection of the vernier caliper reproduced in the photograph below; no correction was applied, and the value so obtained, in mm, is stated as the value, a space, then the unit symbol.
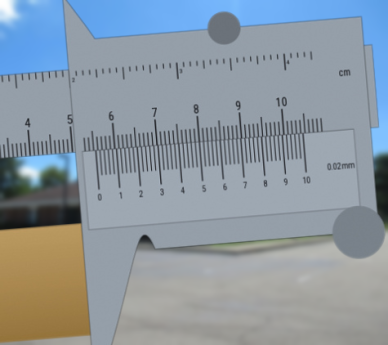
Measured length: 55.5 mm
